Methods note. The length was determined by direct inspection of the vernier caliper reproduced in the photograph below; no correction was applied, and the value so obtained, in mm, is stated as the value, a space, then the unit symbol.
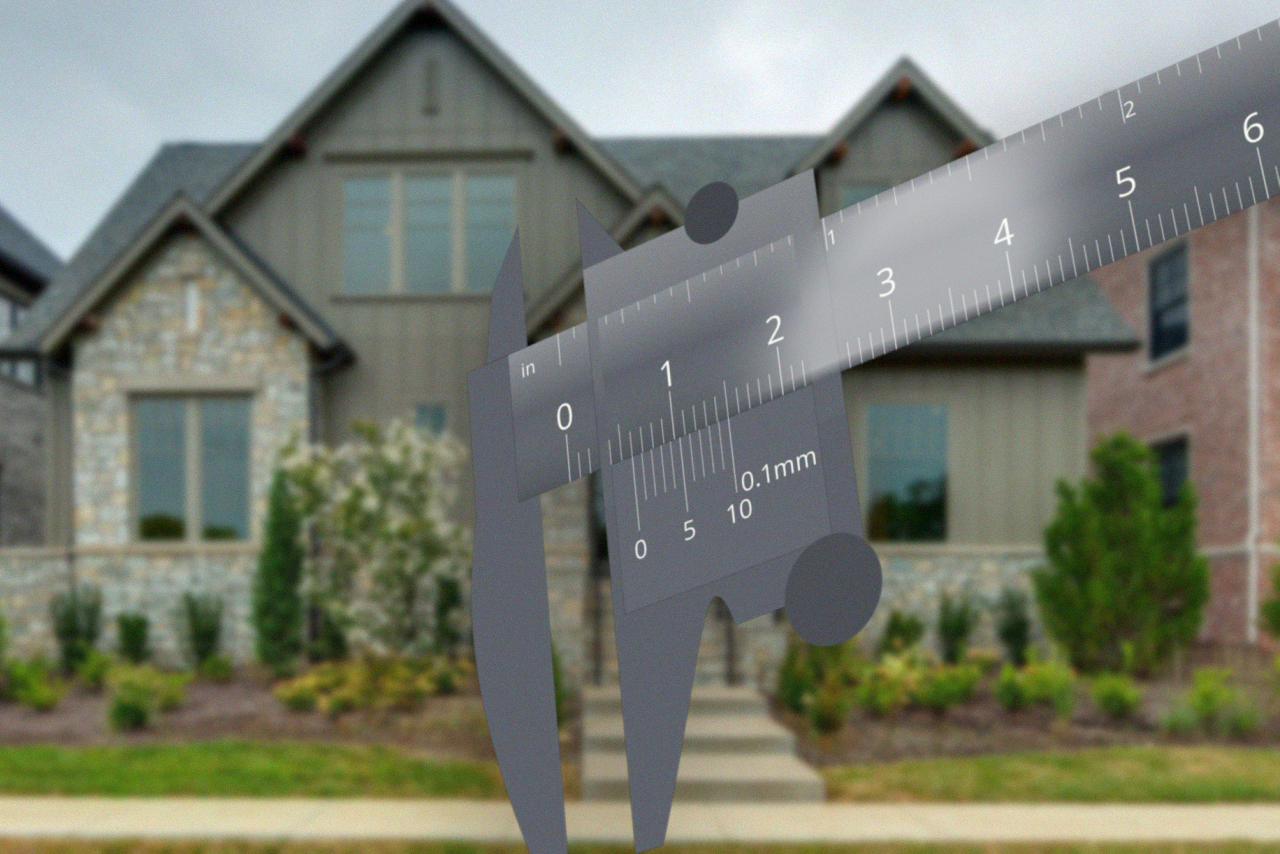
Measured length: 6.0 mm
